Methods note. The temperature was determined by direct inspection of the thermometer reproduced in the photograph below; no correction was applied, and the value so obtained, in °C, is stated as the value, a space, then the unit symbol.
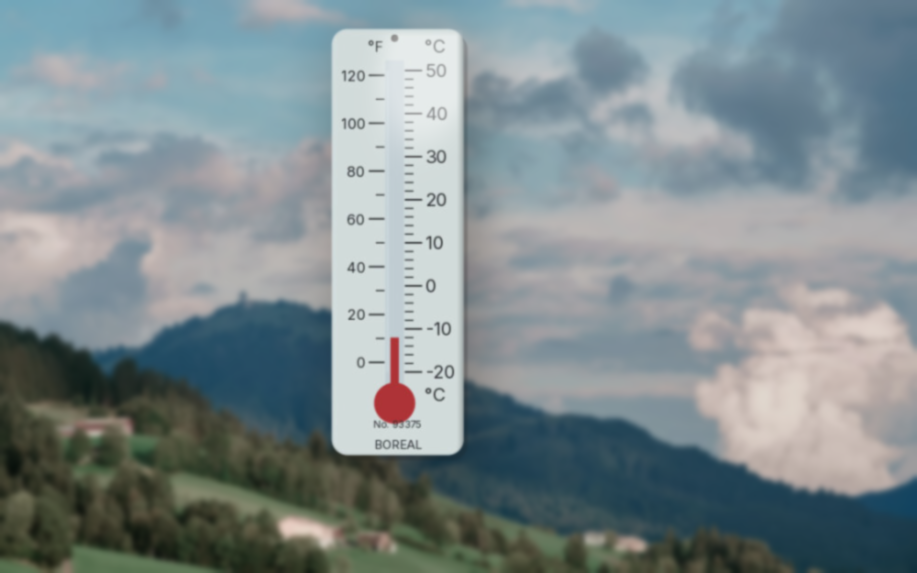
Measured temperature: -12 °C
